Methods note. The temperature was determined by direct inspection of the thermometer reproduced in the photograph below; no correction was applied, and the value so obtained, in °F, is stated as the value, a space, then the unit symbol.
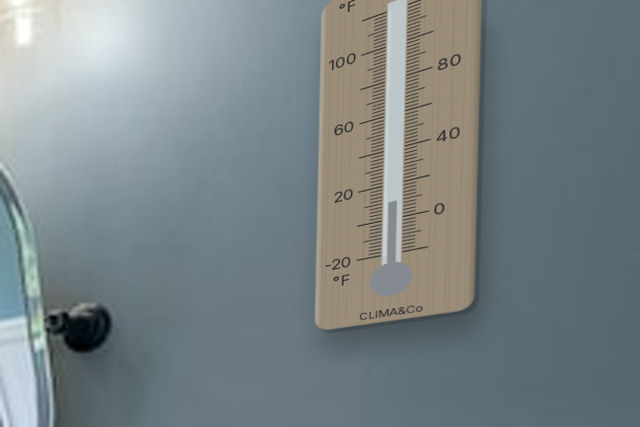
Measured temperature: 10 °F
